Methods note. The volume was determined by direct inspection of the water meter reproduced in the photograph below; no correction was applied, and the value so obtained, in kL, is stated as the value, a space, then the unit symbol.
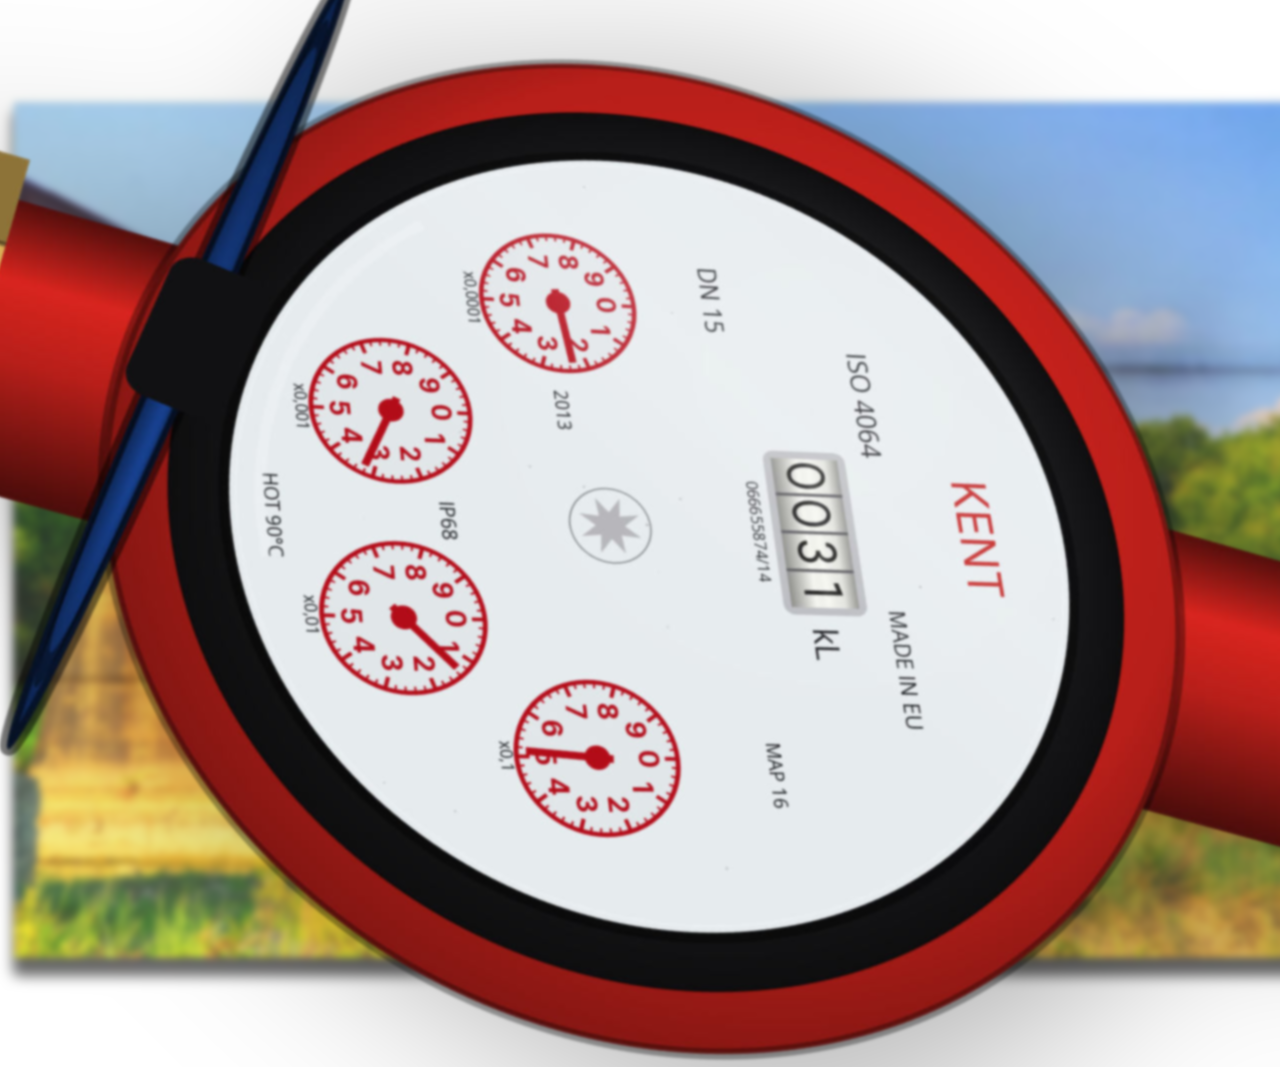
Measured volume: 31.5132 kL
